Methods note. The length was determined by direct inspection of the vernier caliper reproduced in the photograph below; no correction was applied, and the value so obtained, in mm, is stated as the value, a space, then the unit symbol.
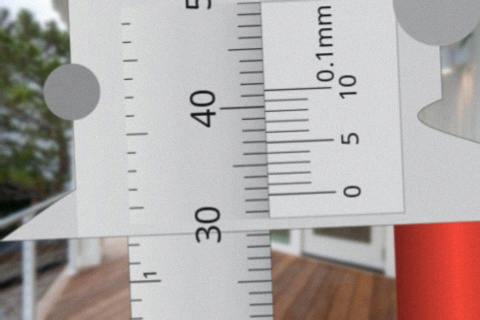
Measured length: 32.4 mm
